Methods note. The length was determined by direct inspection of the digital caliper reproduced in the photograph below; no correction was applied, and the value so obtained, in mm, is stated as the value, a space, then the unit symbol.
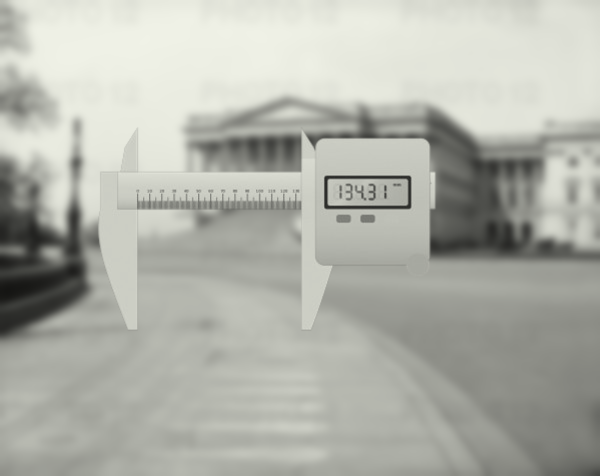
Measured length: 134.31 mm
